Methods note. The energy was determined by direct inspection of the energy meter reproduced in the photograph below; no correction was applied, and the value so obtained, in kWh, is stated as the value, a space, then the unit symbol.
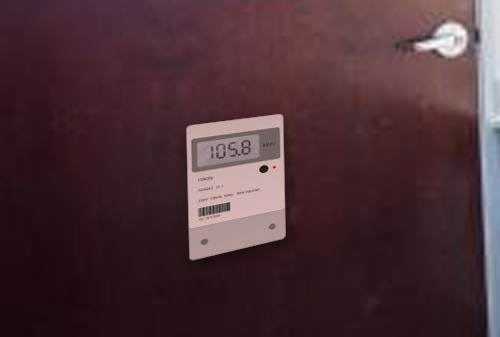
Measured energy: 105.8 kWh
